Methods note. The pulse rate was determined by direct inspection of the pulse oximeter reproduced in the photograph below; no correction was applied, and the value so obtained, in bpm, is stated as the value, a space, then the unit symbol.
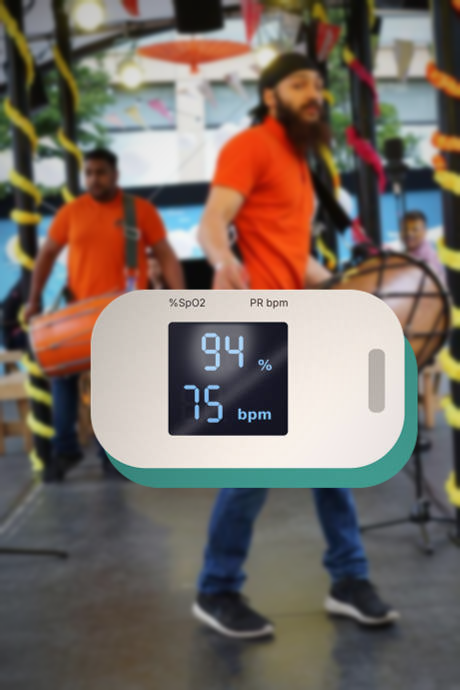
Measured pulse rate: 75 bpm
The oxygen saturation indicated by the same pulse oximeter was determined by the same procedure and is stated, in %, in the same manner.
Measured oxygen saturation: 94 %
